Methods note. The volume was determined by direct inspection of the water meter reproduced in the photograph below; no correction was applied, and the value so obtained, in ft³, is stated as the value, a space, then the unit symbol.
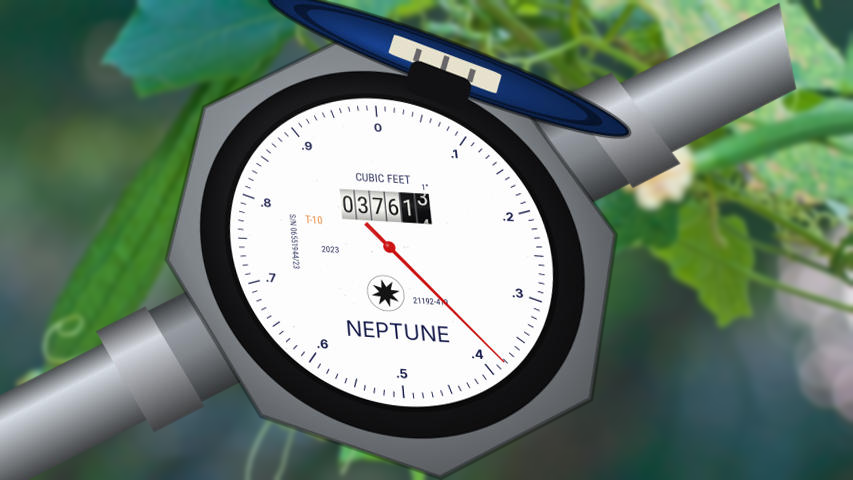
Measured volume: 37613.38 ft³
